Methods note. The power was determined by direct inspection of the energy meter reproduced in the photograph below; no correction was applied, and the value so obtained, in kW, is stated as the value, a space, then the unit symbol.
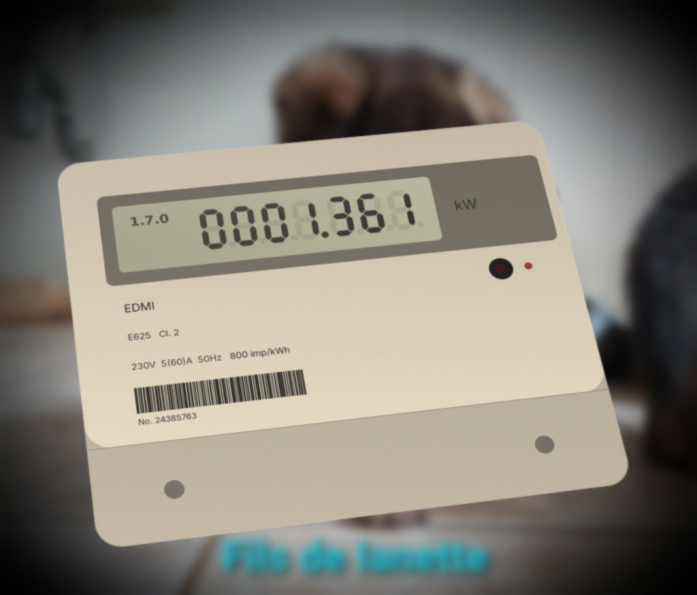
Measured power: 1.361 kW
